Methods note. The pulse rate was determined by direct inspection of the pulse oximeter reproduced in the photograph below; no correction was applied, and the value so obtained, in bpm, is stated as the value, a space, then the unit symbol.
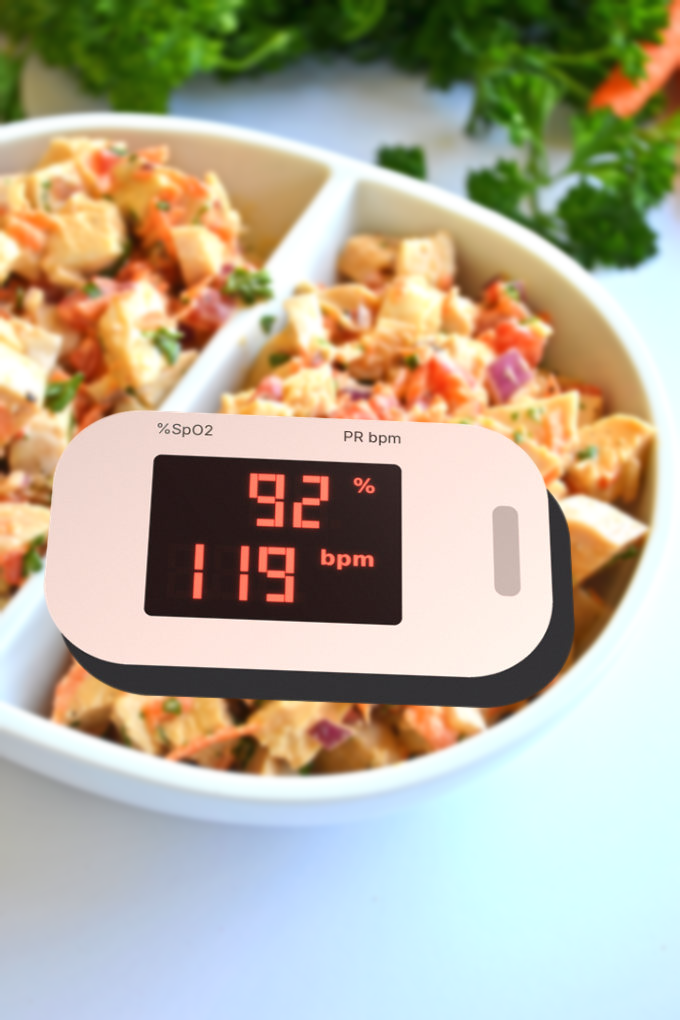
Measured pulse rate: 119 bpm
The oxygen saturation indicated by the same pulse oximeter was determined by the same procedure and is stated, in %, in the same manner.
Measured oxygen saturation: 92 %
